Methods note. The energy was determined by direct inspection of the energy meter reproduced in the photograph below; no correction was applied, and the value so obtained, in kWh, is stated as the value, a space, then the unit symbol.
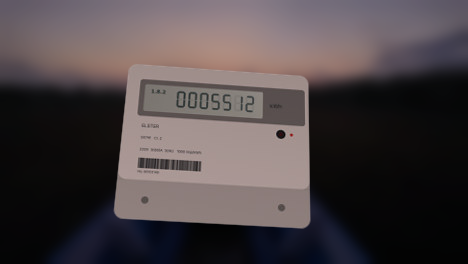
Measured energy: 5512 kWh
